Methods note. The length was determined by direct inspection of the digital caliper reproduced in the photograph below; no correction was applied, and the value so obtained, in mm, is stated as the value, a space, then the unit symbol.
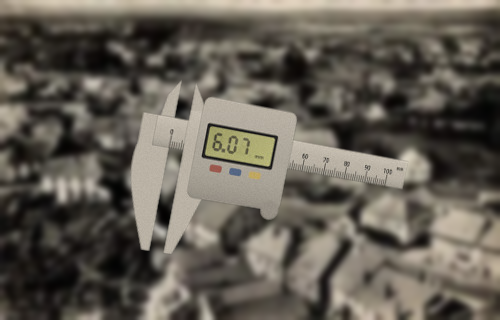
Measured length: 6.07 mm
